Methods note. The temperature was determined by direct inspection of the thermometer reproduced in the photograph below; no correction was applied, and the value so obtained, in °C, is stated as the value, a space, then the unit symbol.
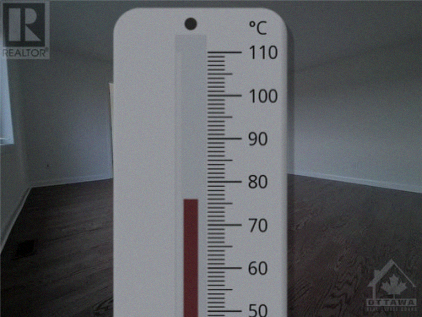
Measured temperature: 76 °C
